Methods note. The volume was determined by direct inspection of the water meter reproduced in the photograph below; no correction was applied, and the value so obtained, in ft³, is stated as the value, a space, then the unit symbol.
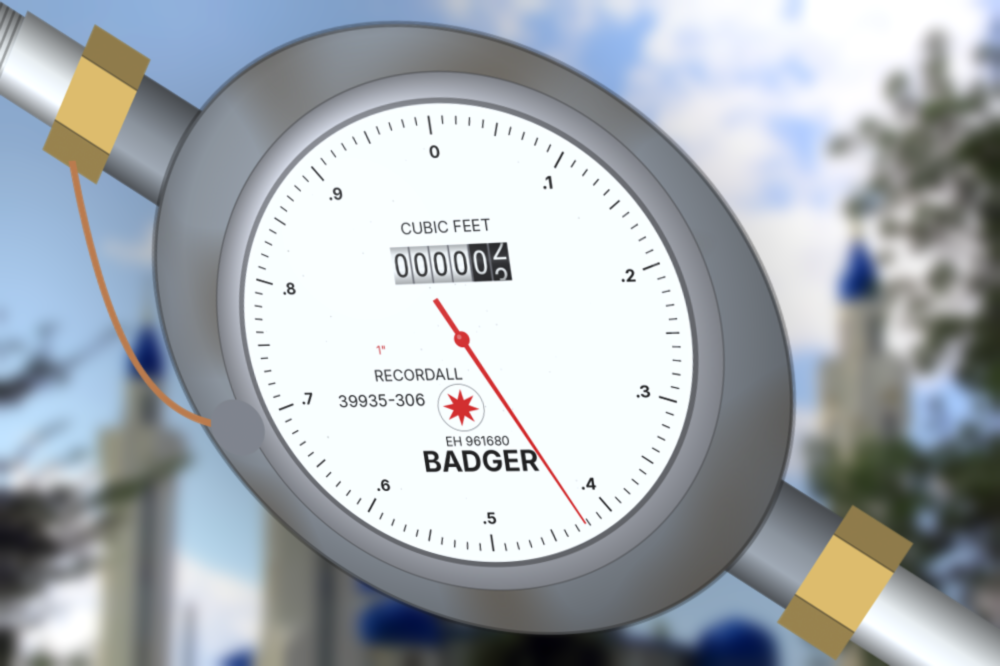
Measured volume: 2.42 ft³
